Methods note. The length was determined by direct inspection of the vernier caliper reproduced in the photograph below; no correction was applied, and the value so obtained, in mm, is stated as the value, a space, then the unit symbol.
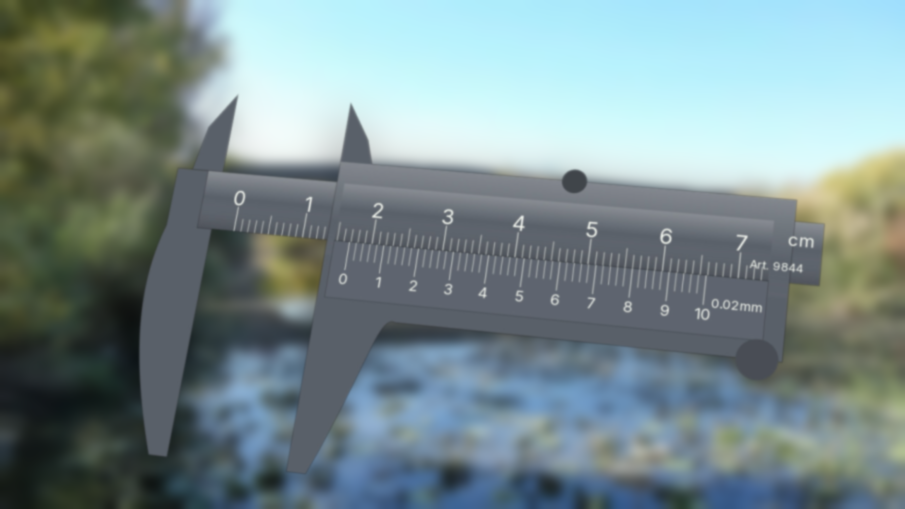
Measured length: 16.8 mm
